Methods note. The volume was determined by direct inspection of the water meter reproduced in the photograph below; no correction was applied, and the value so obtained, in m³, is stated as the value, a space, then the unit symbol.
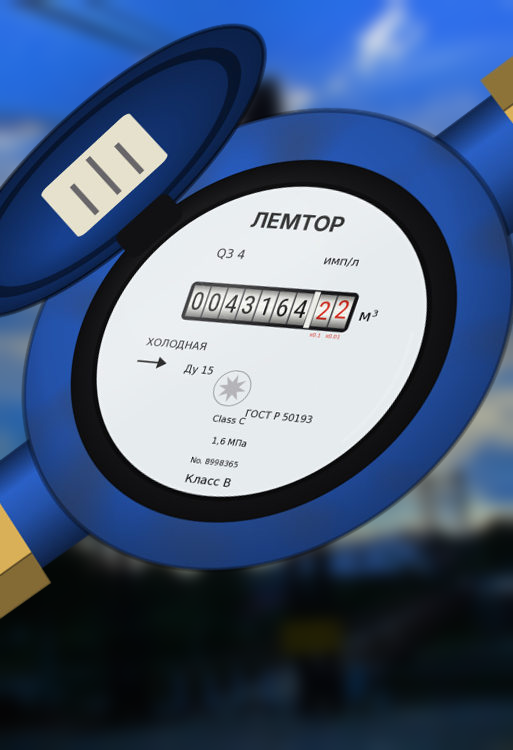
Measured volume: 43164.22 m³
